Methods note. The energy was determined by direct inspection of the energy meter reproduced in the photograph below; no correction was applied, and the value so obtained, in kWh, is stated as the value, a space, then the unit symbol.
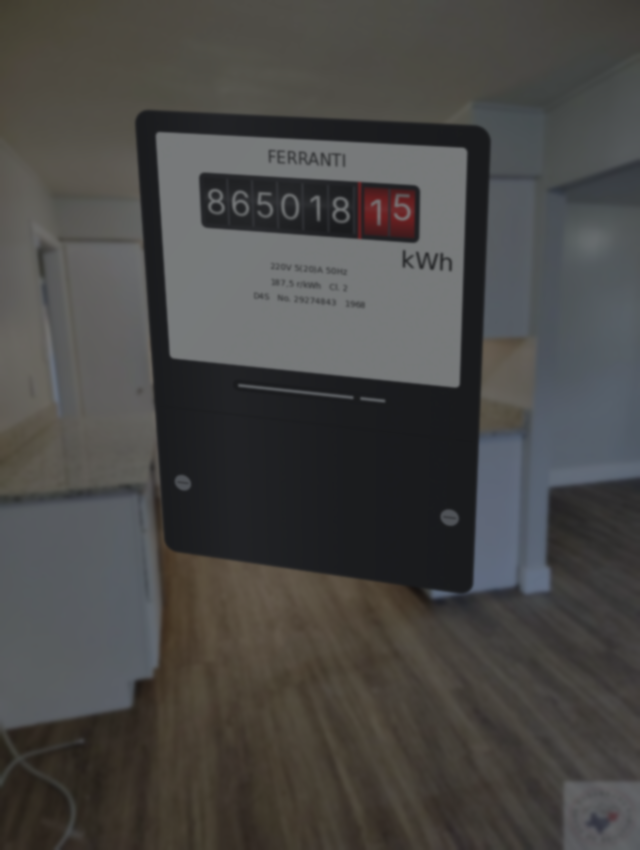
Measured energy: 865018.15 kWh
